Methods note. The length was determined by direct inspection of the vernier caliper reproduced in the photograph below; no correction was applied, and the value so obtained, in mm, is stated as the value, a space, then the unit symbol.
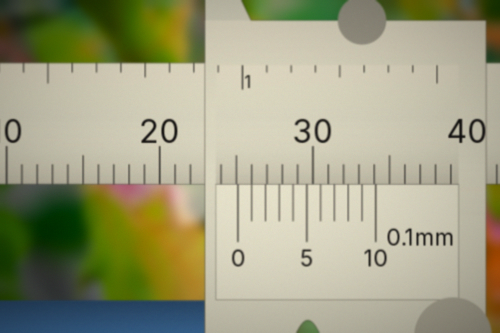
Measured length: 25.1 mm
